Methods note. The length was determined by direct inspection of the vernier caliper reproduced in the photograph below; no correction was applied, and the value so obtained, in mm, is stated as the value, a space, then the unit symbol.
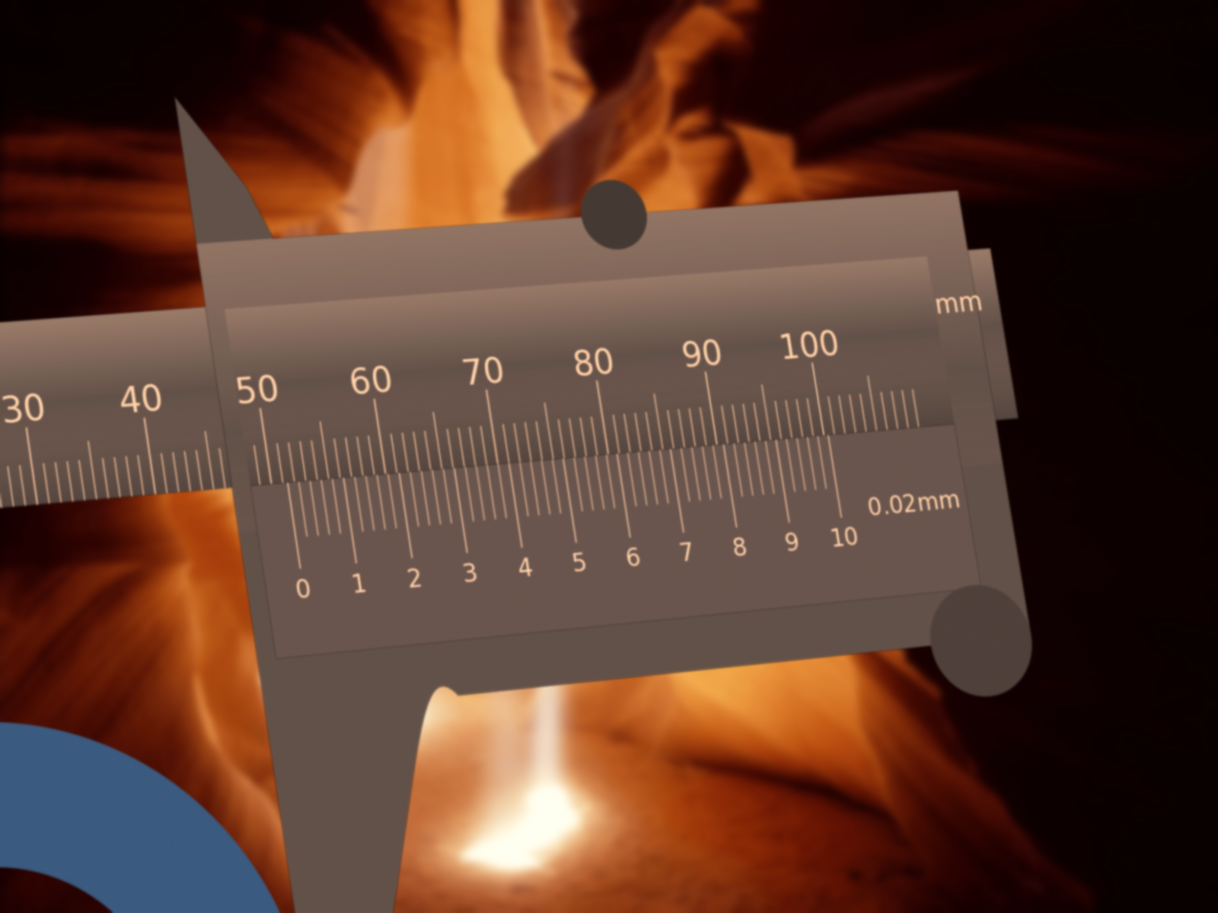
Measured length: 51.4 mm
